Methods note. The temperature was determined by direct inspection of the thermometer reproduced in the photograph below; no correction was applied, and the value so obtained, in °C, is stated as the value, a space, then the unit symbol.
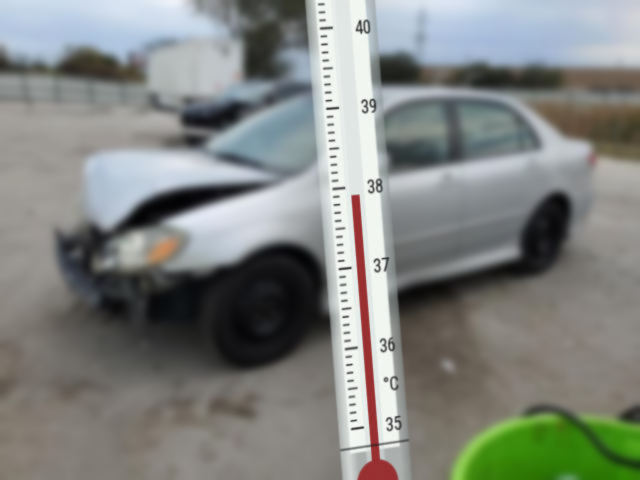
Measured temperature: 37.9 °C
